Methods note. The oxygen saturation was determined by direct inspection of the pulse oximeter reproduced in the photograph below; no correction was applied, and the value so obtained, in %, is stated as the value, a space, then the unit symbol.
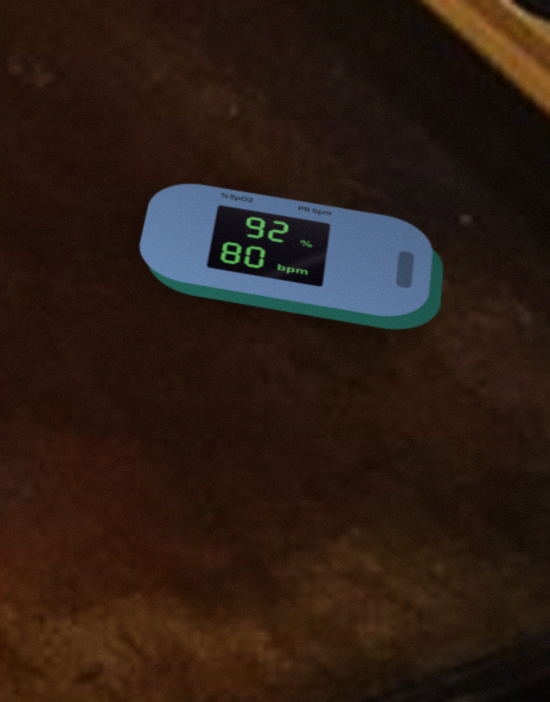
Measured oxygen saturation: 92 %
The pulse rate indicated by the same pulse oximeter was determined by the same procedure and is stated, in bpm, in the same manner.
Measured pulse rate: 80 bpm
